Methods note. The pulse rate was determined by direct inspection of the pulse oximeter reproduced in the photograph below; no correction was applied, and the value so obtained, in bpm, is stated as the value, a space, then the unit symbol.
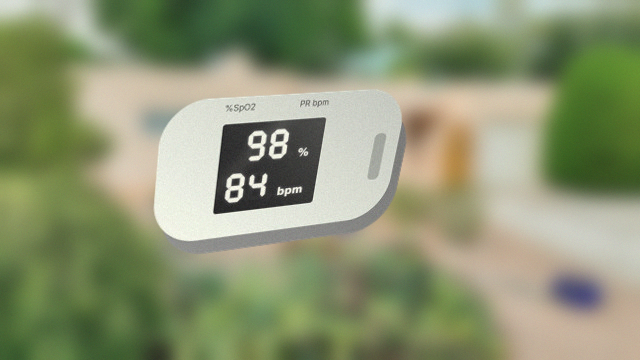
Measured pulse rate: 84 bpm
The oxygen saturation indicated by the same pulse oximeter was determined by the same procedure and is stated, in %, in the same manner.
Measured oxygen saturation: 98 %
